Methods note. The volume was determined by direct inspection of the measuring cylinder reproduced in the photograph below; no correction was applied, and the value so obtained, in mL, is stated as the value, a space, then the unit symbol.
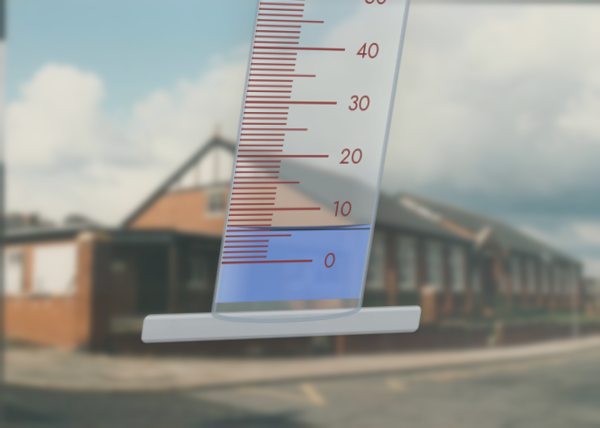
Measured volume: 6 mL
